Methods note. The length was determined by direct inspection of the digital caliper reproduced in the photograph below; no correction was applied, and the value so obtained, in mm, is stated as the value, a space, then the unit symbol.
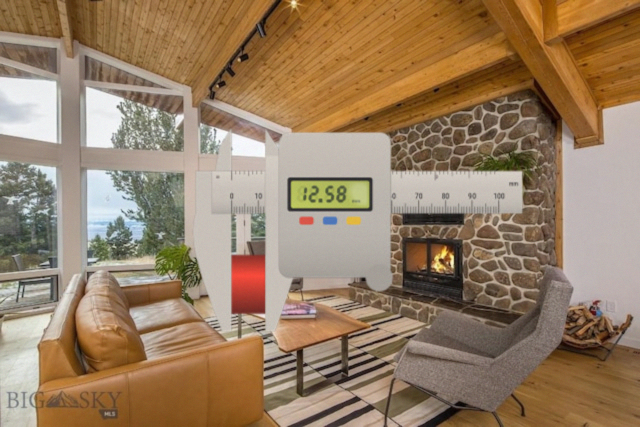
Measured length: 12.58 mm
